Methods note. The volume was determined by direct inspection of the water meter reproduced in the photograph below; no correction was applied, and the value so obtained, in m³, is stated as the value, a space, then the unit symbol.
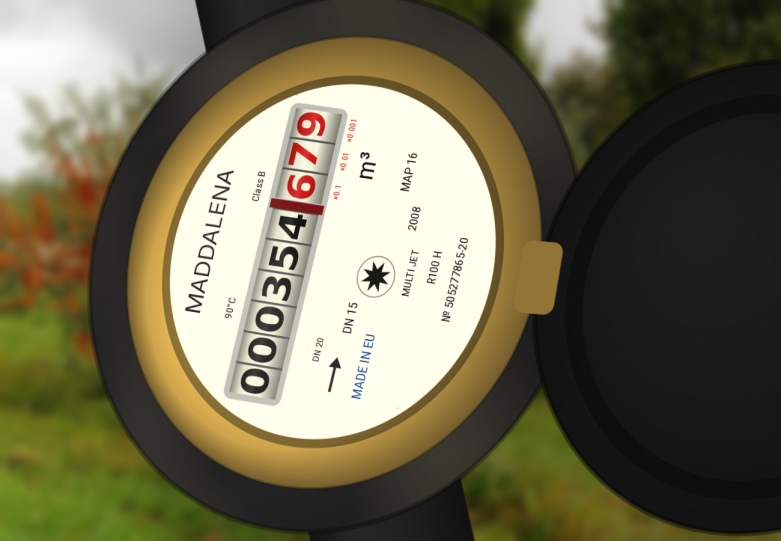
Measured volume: 354.679 m³
